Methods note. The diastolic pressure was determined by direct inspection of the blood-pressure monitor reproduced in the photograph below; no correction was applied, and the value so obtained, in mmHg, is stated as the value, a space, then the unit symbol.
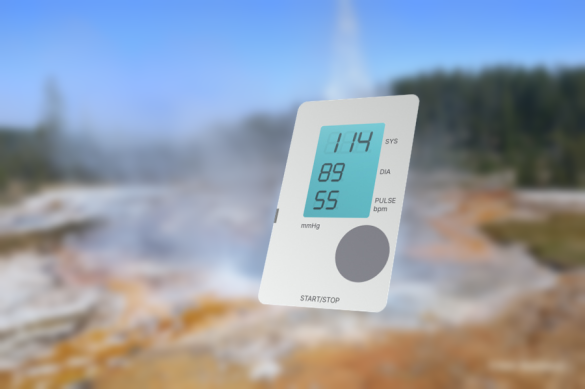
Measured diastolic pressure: 89 mmHg
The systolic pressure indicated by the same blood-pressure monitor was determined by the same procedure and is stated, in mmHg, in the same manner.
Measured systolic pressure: 114 mmHg
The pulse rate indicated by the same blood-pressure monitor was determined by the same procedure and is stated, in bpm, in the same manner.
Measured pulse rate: 55 bpm
